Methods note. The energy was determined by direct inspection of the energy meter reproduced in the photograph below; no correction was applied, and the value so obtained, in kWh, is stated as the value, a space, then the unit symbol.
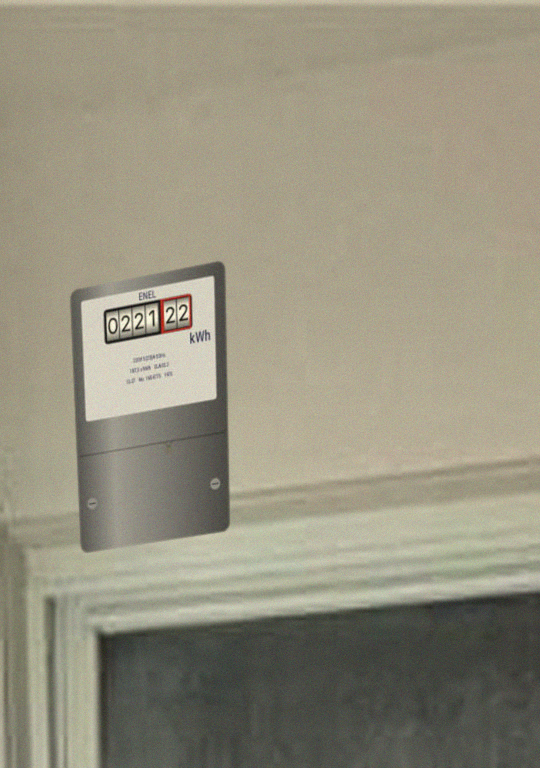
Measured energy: 221.22 kWh
